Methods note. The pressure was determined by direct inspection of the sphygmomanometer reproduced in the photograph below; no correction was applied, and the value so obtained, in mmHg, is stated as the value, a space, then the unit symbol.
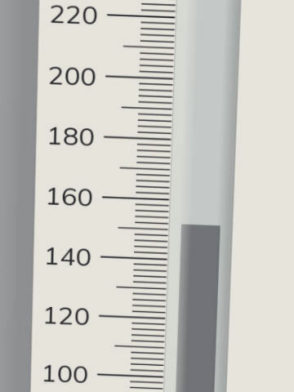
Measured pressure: 152 mmHg
